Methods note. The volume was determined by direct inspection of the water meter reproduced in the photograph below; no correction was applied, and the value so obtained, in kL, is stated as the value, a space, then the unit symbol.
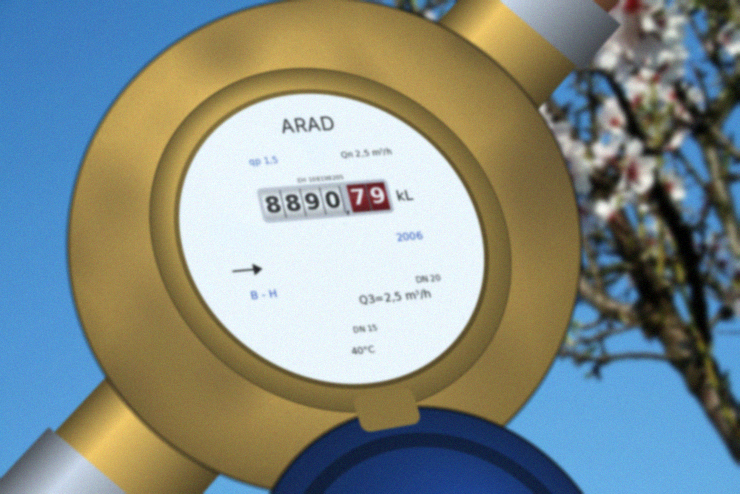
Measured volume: 8890.79 kL
